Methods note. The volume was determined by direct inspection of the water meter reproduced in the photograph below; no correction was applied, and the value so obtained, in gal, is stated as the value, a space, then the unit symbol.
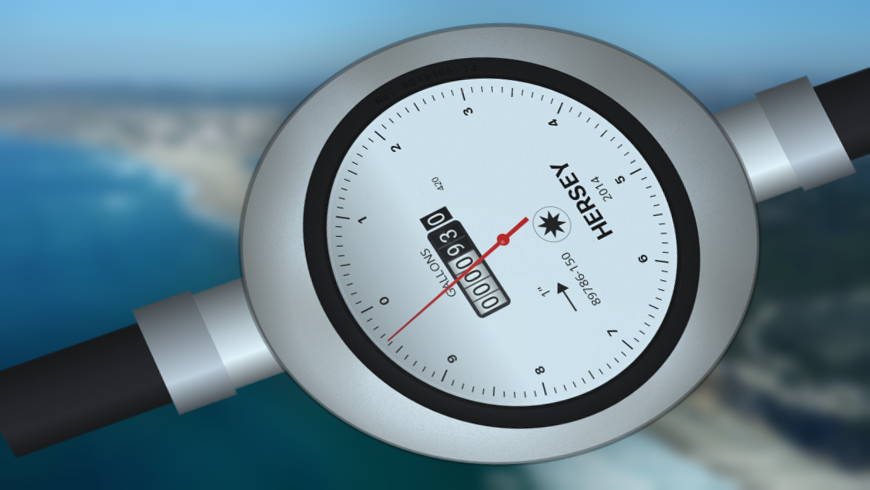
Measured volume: 929.6 gal
